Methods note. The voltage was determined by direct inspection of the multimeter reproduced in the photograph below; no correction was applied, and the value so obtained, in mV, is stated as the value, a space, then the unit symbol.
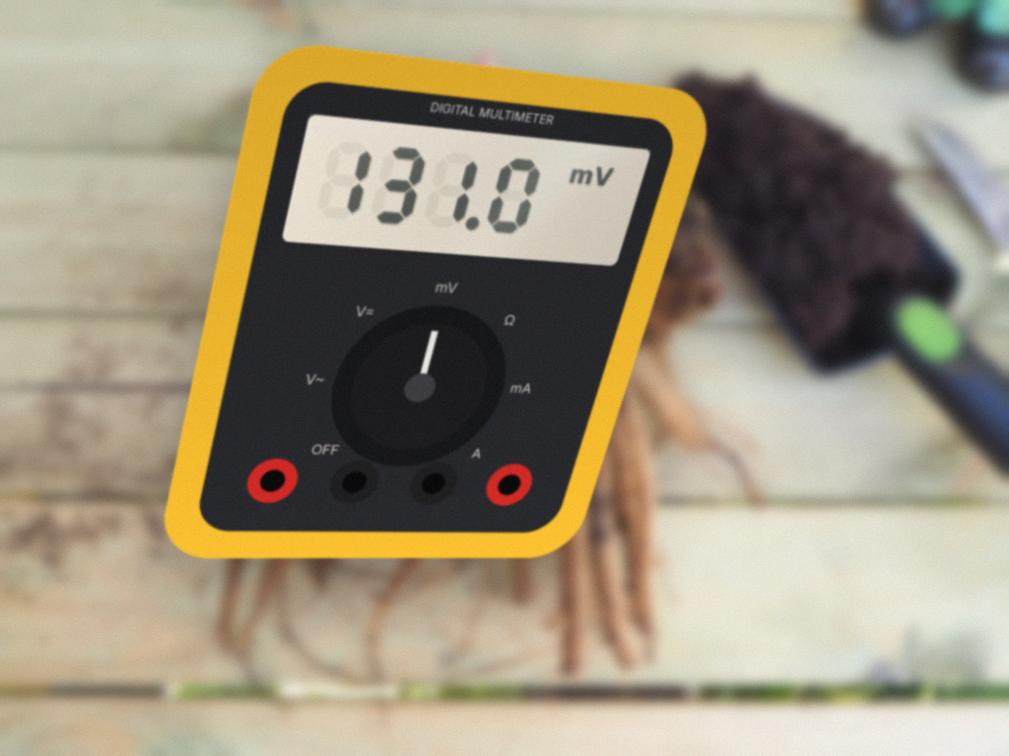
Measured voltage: 131.0 mV
